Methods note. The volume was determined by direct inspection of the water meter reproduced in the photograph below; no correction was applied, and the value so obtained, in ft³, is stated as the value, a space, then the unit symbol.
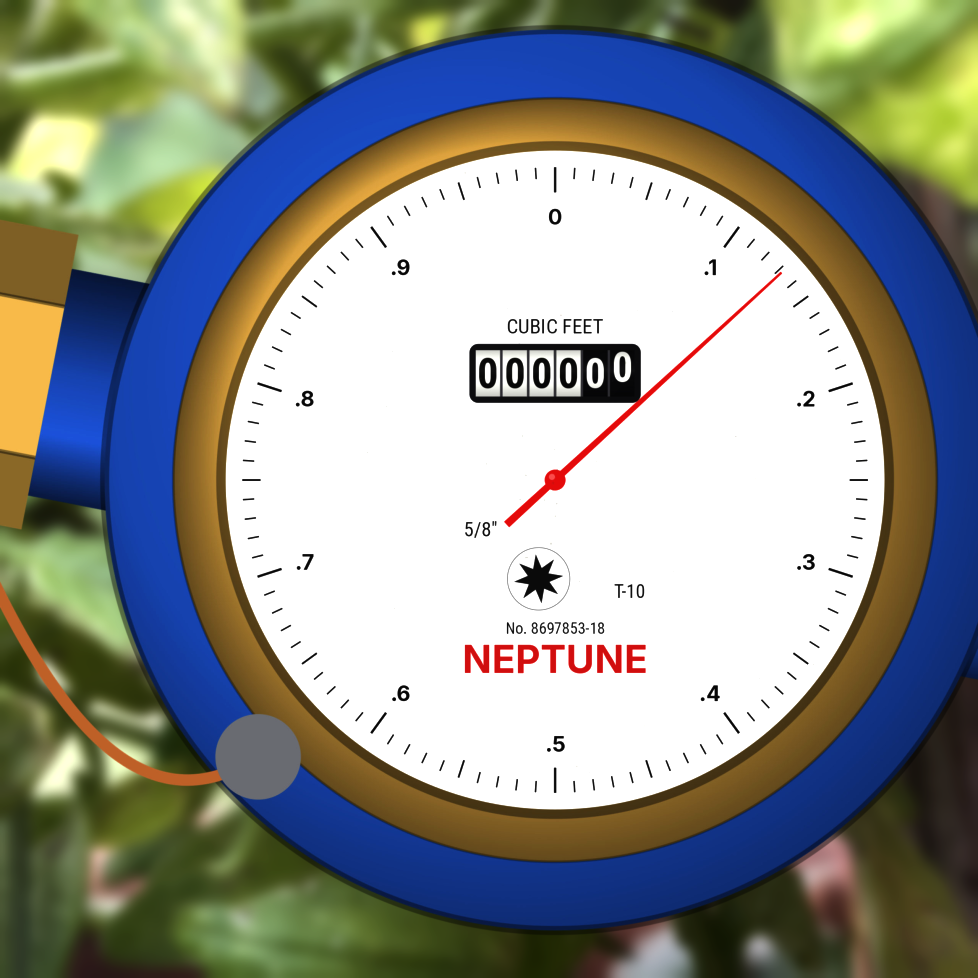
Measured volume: 0.13 ft³
